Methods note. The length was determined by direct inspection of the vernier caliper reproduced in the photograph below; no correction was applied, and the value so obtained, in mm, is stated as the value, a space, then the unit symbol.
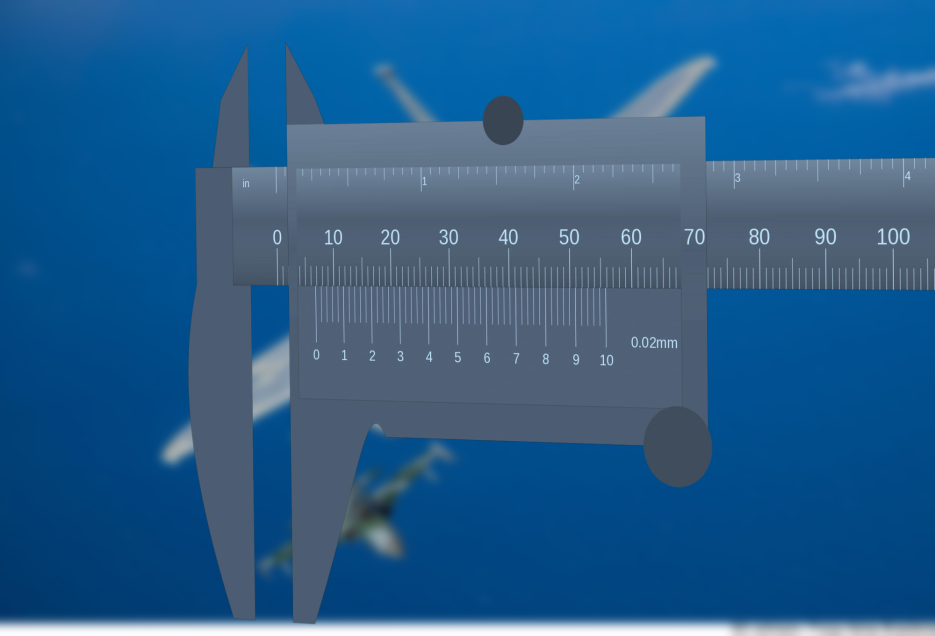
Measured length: 6.8 mm
